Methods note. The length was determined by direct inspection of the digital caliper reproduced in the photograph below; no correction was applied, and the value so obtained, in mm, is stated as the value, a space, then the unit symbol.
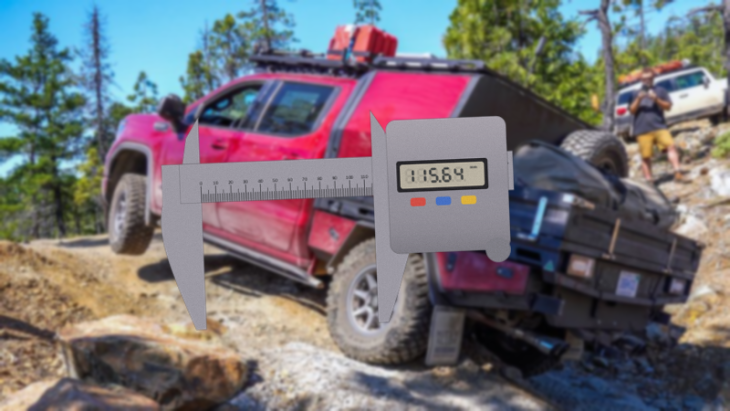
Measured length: 115.64 mm
